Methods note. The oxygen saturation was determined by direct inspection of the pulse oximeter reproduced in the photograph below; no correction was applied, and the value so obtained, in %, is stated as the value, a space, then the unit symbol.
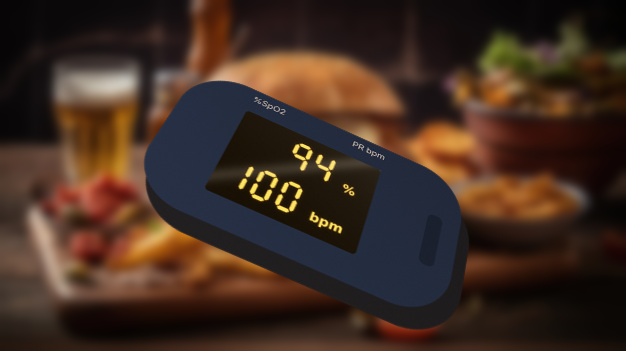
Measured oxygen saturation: 94 %
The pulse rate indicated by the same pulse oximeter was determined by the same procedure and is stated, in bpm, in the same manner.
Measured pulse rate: 100 bpm
